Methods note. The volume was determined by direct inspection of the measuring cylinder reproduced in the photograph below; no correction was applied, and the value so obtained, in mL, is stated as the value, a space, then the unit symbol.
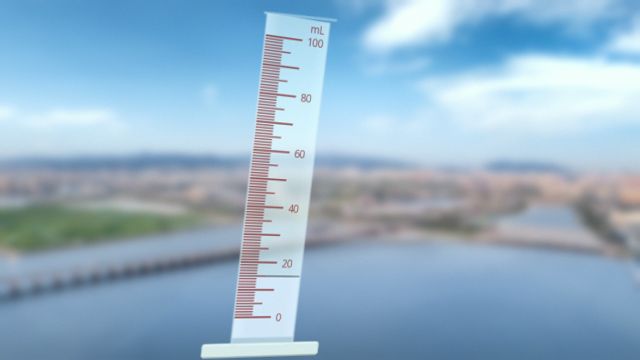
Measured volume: 15 mL
